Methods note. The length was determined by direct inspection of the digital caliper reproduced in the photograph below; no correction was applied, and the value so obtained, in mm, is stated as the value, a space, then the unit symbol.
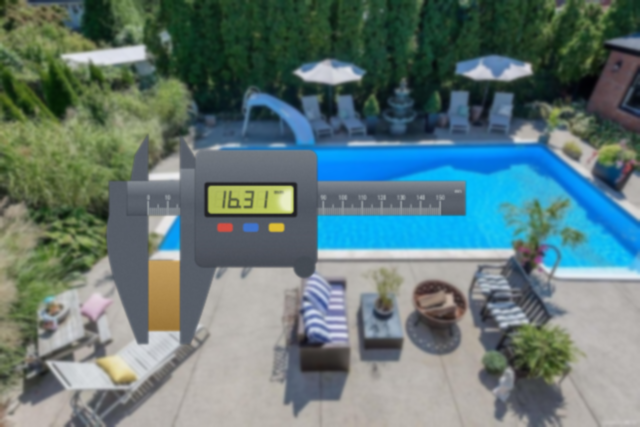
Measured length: 16.31 mm
